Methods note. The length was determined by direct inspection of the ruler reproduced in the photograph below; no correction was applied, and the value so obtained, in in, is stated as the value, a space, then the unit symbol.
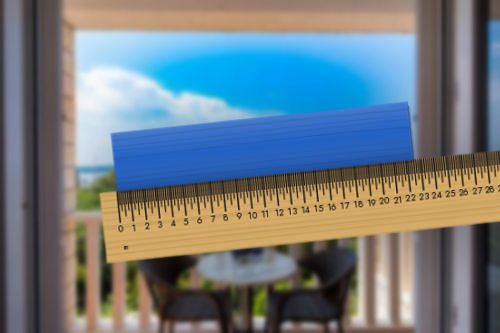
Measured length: 22.5 in
